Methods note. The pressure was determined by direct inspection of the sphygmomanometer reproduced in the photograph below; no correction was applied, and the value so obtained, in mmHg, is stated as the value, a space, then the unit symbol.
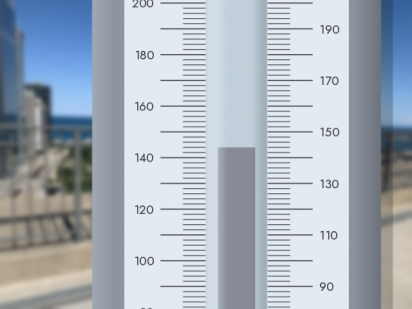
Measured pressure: 144 mmHg
